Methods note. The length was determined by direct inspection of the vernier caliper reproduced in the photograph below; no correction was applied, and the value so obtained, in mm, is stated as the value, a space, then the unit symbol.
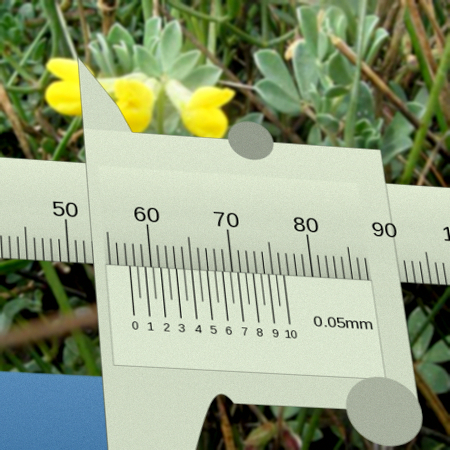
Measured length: 57.4 mm
